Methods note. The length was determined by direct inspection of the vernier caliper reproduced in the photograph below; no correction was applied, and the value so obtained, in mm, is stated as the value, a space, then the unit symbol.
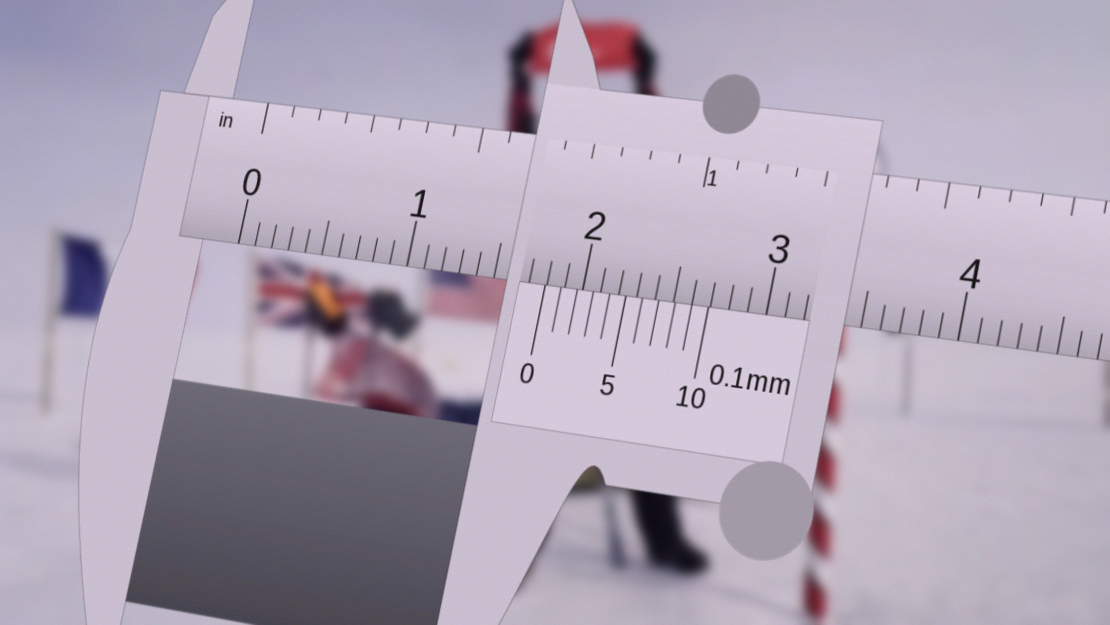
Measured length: 17.9 mm
